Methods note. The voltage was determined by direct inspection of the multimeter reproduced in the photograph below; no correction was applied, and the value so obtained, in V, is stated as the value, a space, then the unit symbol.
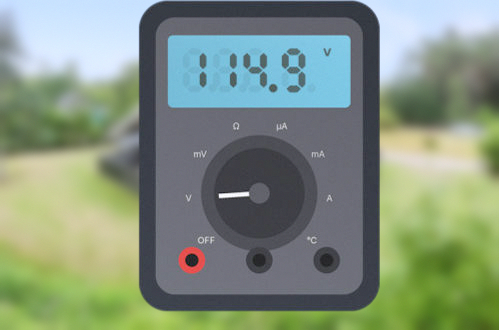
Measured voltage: 114.9 V
